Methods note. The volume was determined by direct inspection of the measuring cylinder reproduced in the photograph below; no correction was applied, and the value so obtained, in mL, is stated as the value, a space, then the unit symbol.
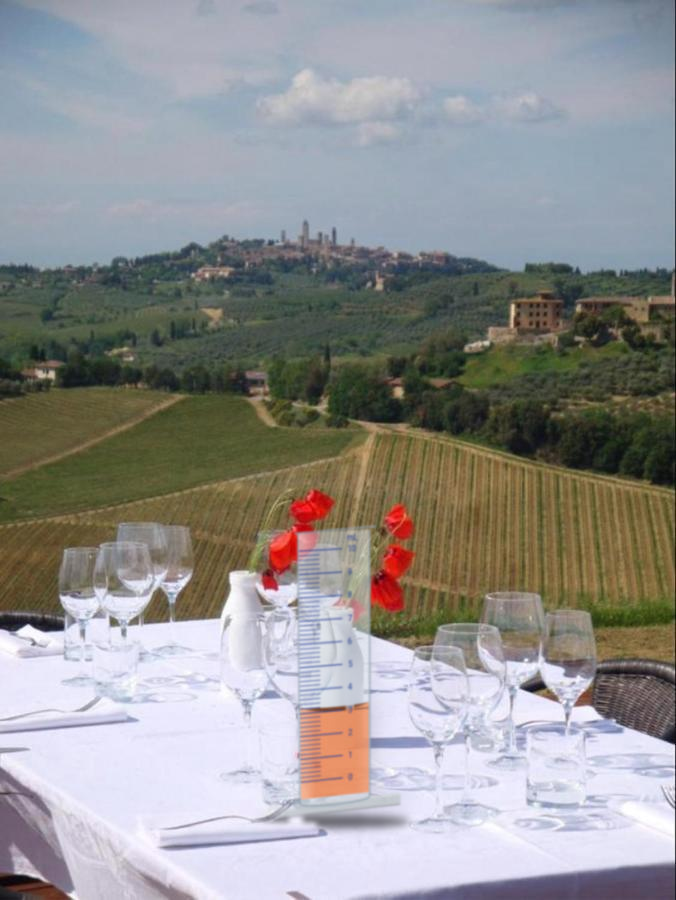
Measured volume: 3 mL
